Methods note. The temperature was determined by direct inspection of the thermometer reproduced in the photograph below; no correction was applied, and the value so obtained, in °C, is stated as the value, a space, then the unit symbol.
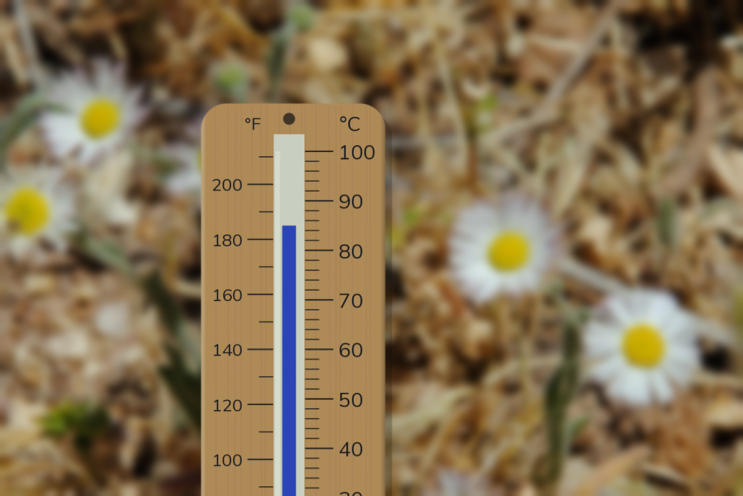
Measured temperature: 85 °C
